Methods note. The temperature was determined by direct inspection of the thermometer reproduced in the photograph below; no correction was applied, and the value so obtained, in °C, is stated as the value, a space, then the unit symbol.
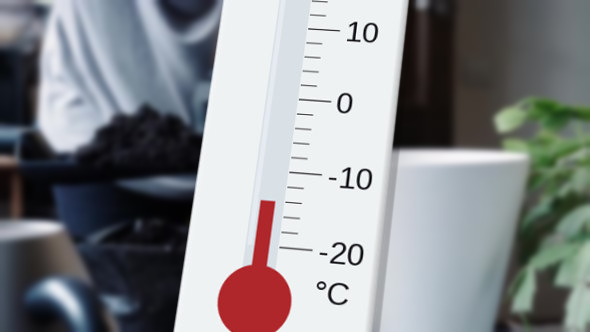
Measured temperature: -14 °C
